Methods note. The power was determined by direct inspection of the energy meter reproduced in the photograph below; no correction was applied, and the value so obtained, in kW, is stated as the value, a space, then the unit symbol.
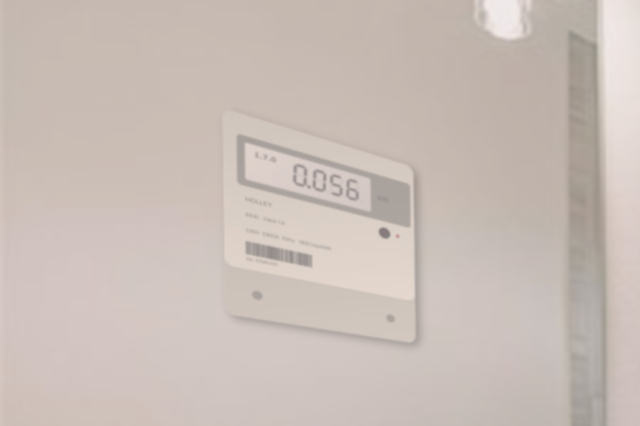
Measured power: 0.056 kW
